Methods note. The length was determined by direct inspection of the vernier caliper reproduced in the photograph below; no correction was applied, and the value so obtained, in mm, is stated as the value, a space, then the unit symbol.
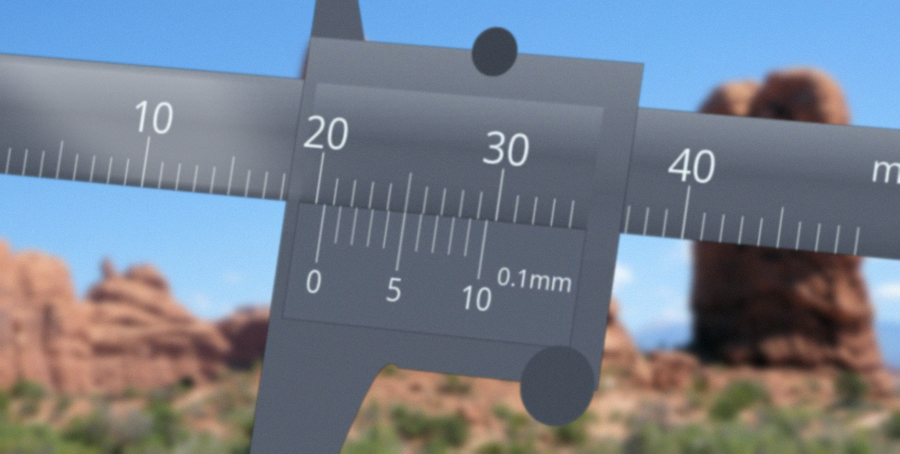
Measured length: 20.5 mm
